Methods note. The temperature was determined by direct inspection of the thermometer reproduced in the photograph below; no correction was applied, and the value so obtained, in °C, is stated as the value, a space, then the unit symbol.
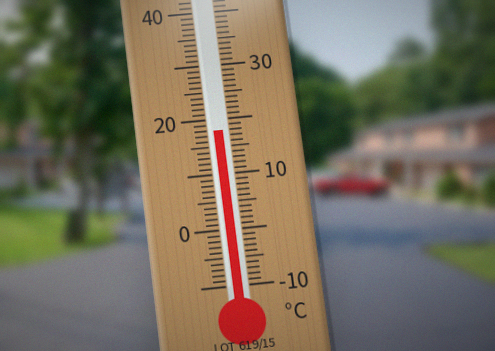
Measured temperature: 18 °C
